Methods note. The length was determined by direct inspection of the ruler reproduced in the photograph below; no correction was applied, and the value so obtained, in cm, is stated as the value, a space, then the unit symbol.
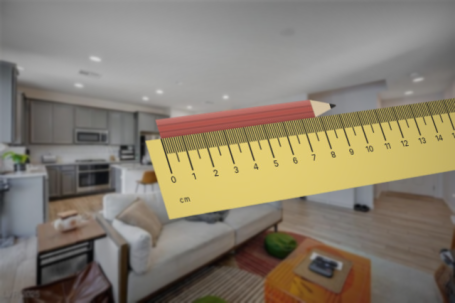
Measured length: 9 cm
